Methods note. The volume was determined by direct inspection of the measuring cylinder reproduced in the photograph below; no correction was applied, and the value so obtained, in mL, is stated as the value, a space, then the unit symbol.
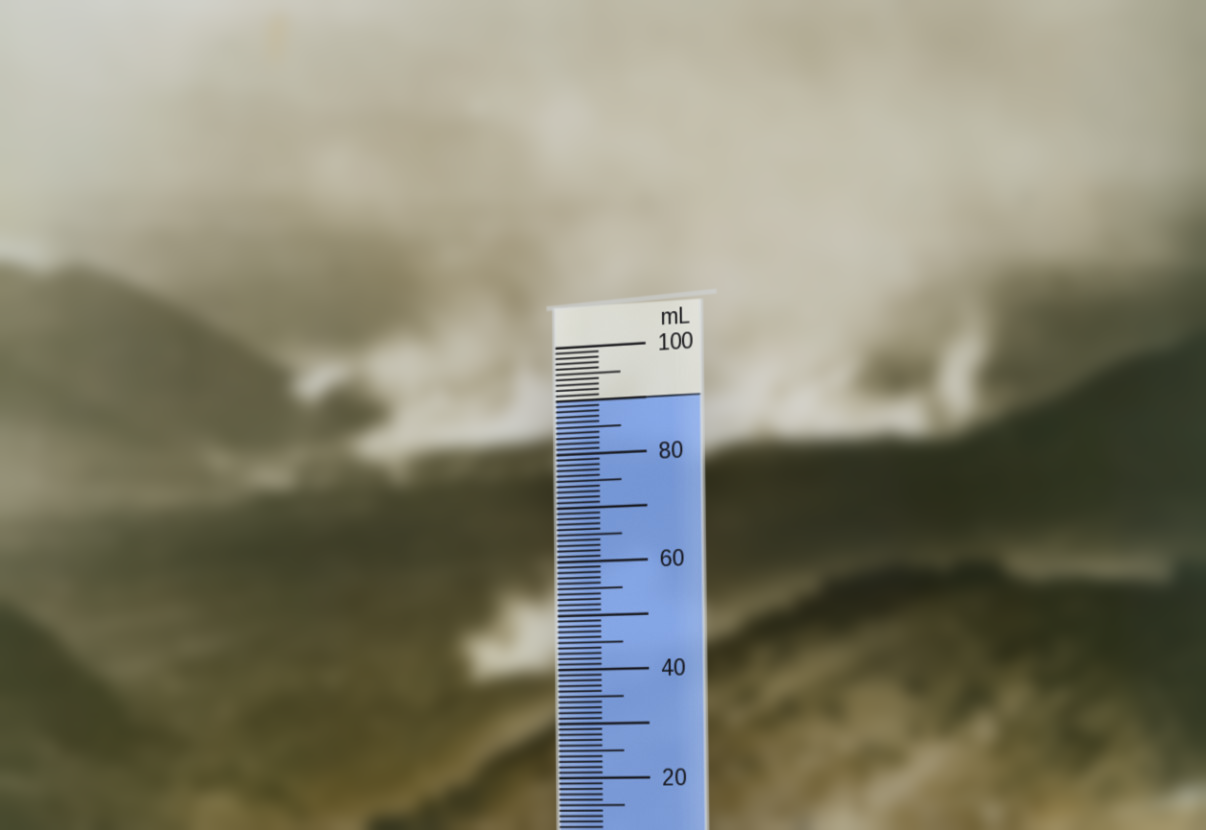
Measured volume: 90 mL
